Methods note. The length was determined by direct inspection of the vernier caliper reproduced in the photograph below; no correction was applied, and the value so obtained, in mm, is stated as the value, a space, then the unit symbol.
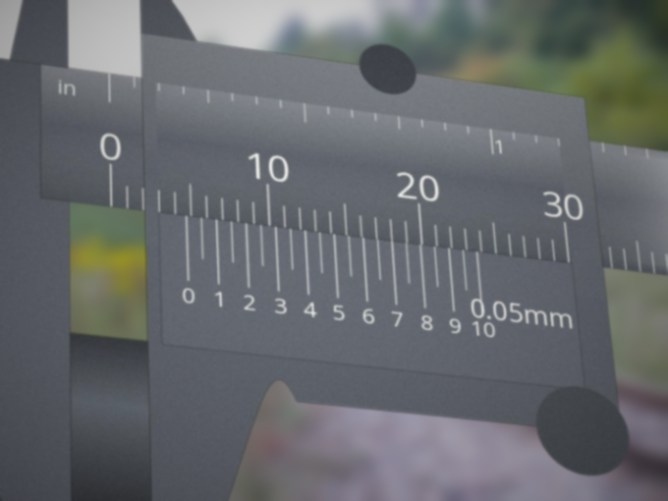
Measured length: 4.7 mm
